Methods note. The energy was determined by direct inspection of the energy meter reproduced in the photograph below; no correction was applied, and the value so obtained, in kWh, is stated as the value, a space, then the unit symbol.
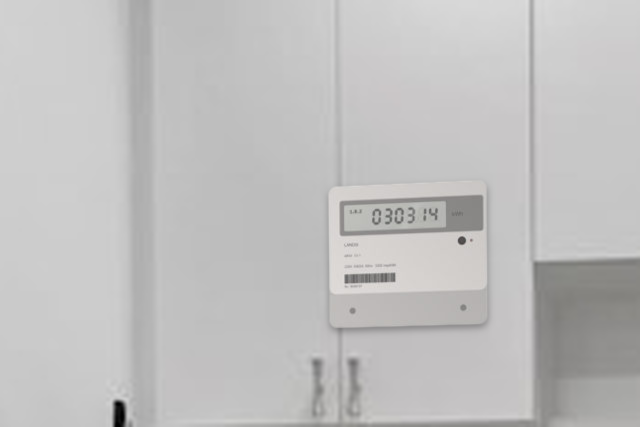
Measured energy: 30314 kWh
